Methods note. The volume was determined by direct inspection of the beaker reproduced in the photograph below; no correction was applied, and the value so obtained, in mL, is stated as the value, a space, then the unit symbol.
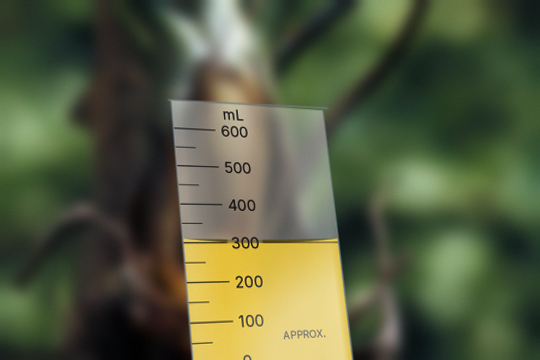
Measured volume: 300 mL
